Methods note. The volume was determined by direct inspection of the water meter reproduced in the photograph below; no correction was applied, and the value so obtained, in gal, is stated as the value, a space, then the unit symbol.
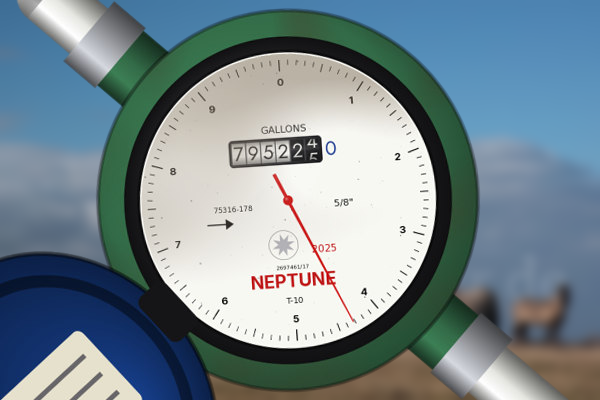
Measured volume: 7952244.3 gal
